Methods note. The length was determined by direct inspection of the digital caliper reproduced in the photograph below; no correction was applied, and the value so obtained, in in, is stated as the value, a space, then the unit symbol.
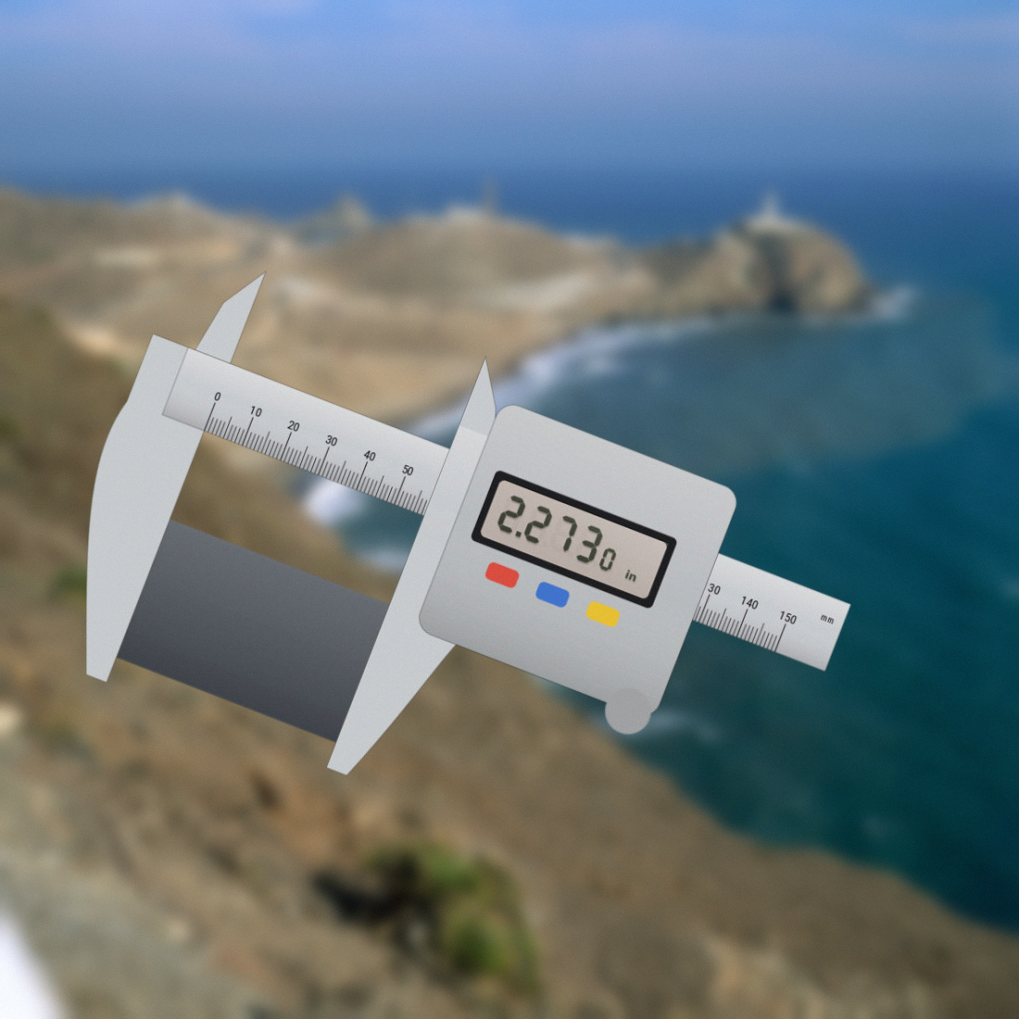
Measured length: 2.2730 in
